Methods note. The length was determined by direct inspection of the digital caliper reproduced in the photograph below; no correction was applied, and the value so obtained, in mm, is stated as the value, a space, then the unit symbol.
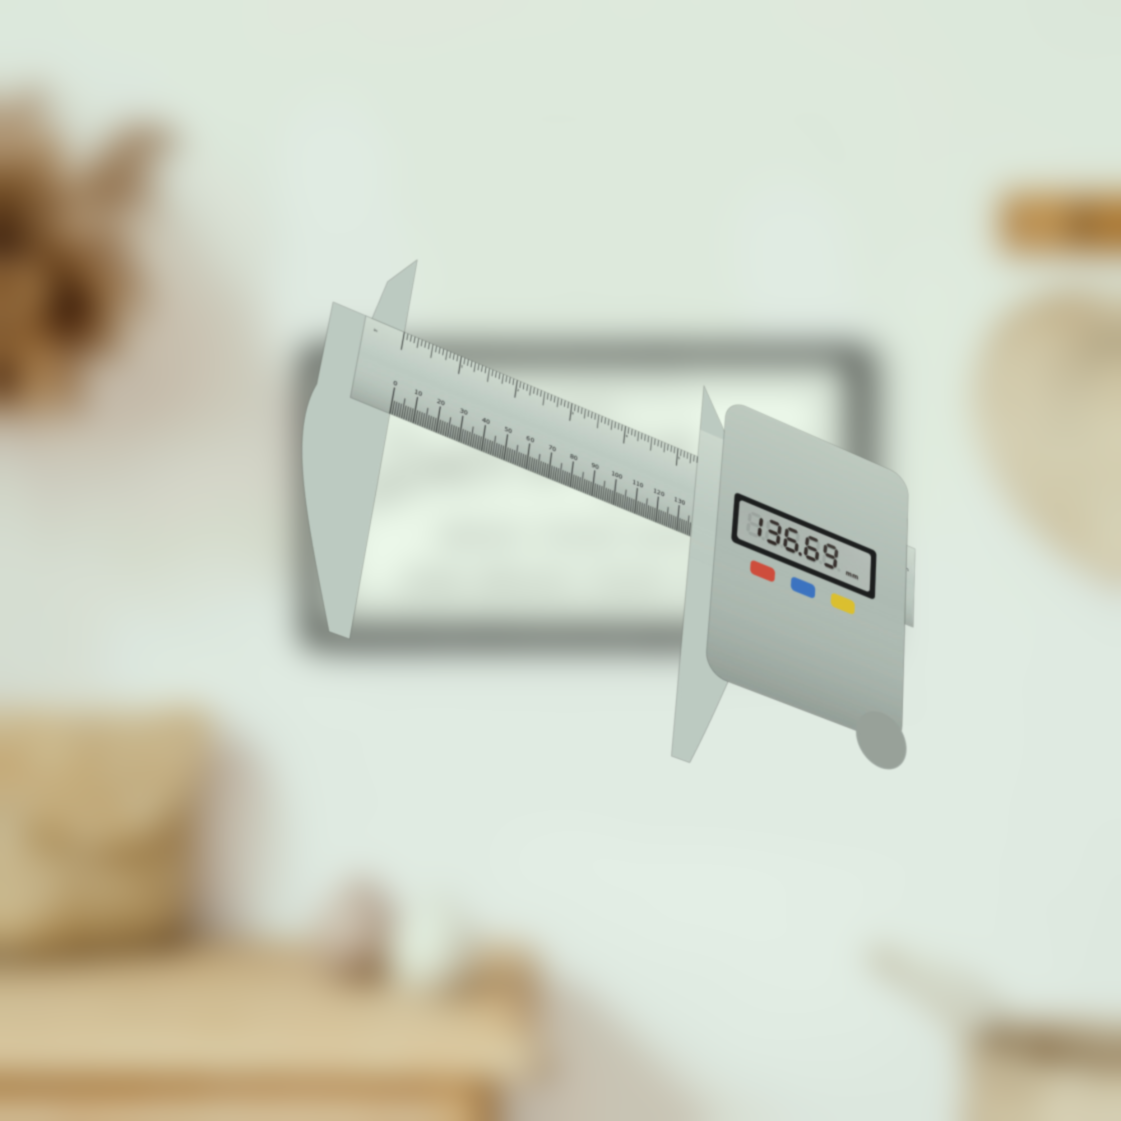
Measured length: 136.69 mm
